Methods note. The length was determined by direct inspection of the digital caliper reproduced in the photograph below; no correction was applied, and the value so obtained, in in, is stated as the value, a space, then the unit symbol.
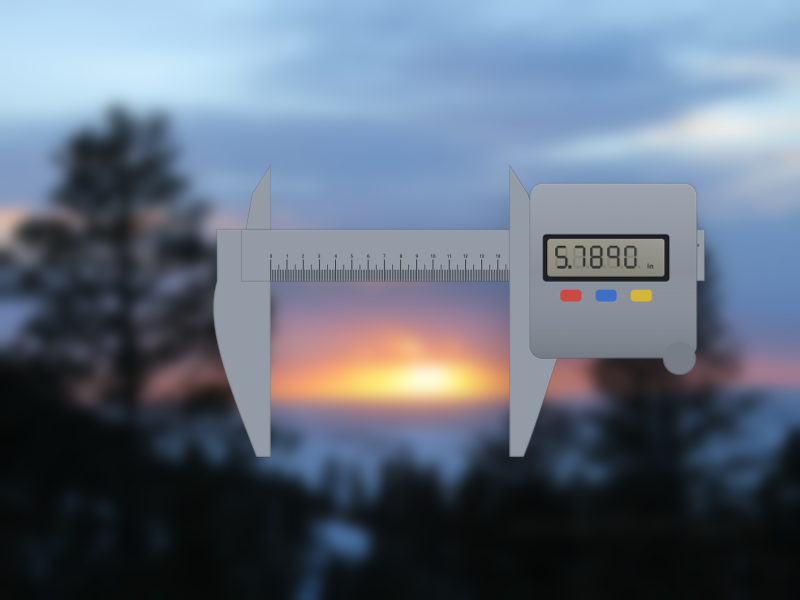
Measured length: 5.7890 in
